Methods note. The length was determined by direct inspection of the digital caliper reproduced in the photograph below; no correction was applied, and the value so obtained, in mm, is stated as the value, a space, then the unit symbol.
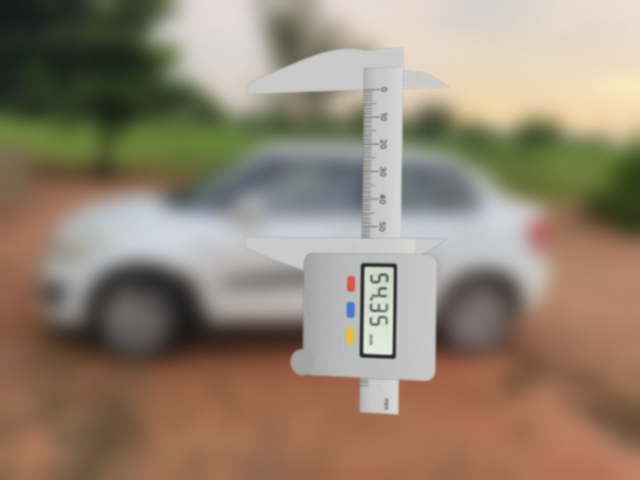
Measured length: 54.35 mm
